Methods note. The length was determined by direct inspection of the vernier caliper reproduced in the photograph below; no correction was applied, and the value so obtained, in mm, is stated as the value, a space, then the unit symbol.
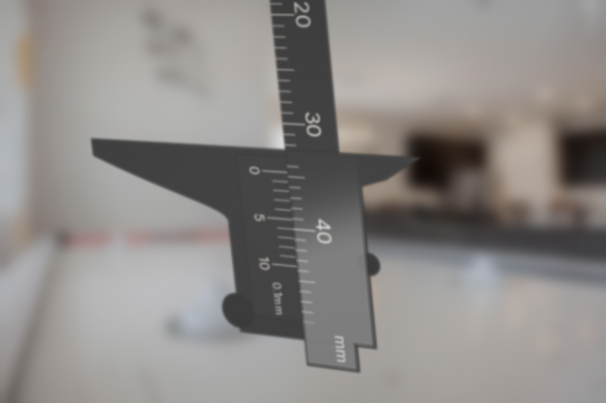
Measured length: 34.6 mm
